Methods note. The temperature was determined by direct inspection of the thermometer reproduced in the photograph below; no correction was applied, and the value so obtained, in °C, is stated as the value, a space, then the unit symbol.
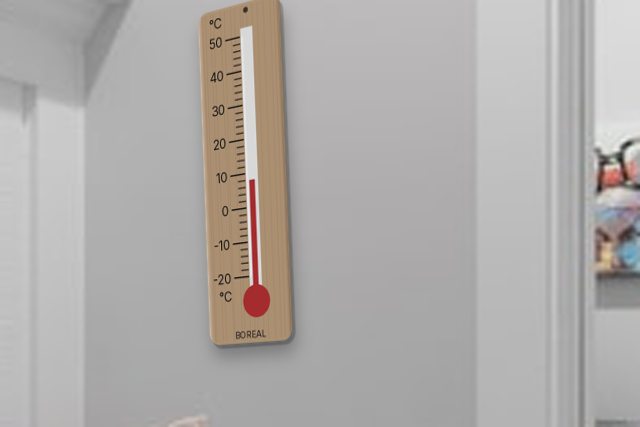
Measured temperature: 8 °C
